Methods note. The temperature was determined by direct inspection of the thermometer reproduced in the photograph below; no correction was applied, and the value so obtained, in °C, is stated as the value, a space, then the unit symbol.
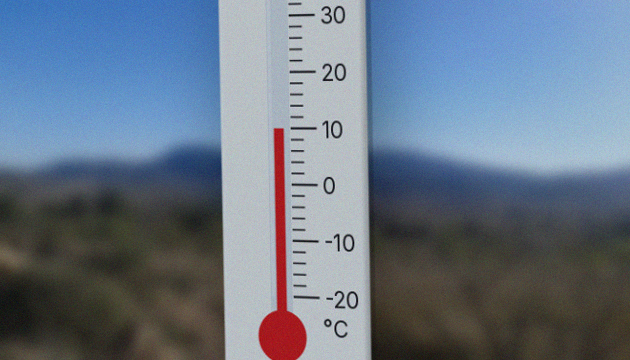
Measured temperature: 10 °C
